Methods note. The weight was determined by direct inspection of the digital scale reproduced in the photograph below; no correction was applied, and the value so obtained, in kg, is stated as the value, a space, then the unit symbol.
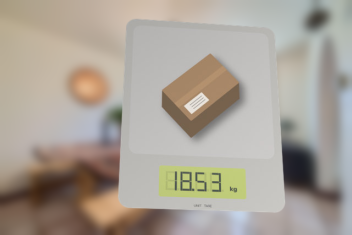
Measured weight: 18.53 kg
